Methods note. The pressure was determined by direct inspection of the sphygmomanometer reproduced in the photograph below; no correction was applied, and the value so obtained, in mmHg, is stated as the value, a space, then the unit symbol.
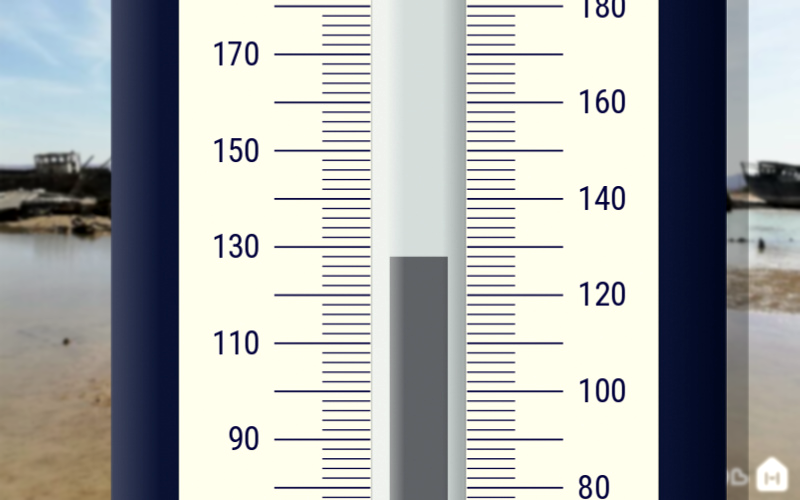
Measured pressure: 128 mmHg
